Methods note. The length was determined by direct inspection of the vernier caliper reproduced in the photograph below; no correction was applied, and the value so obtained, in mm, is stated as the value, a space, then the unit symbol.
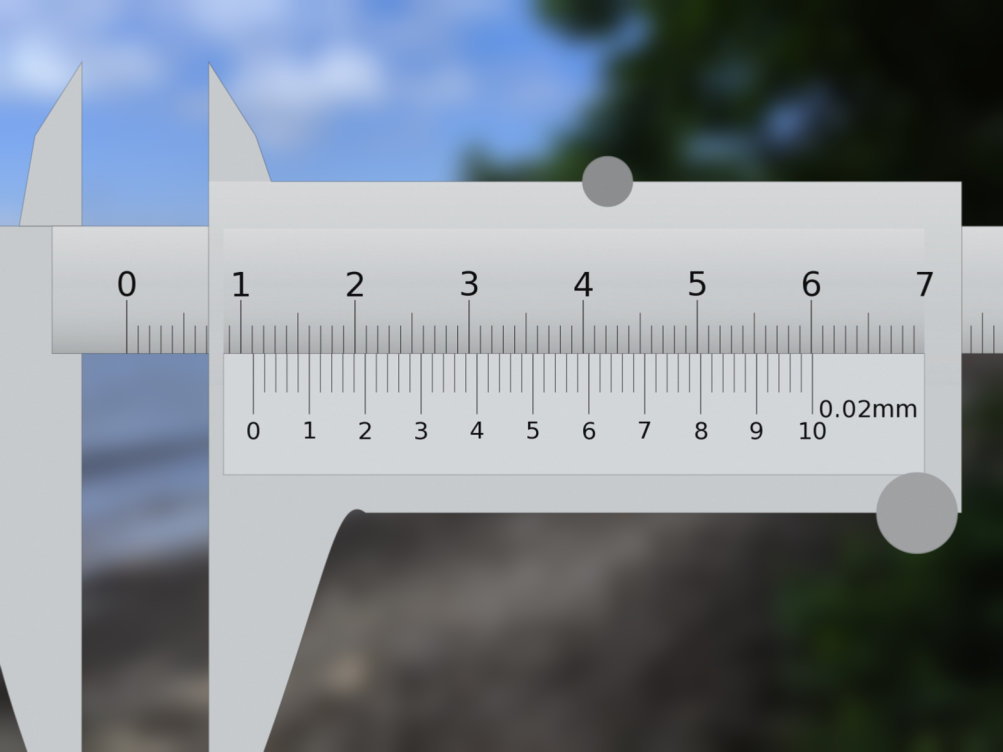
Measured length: 11.1 mm
